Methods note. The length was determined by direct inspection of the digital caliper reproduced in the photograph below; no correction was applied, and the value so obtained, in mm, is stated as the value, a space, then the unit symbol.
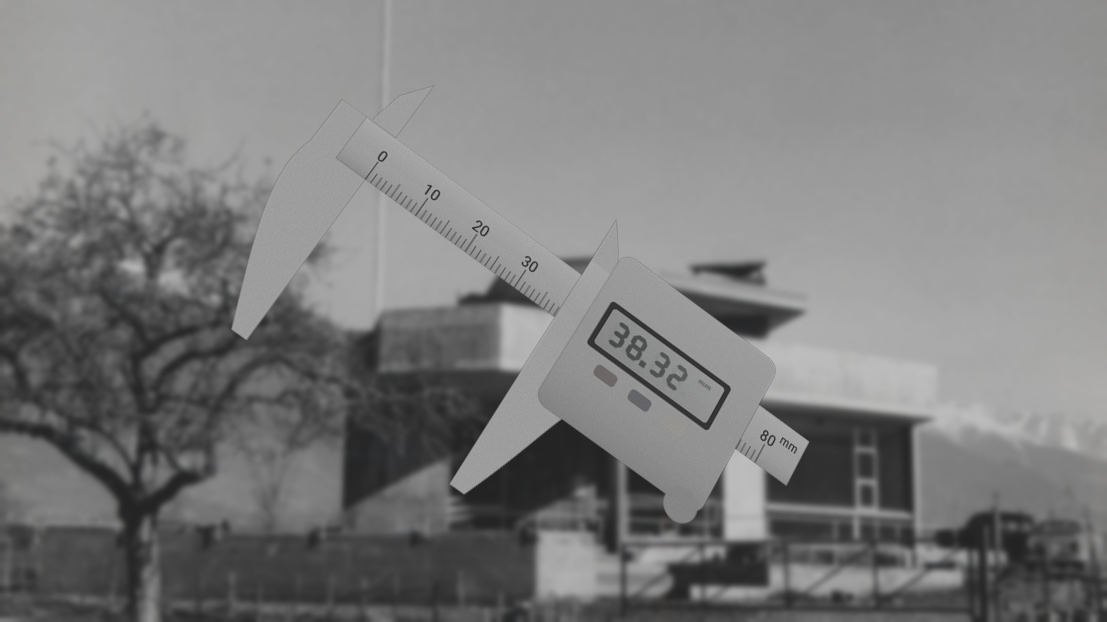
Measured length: 38.32 mm
